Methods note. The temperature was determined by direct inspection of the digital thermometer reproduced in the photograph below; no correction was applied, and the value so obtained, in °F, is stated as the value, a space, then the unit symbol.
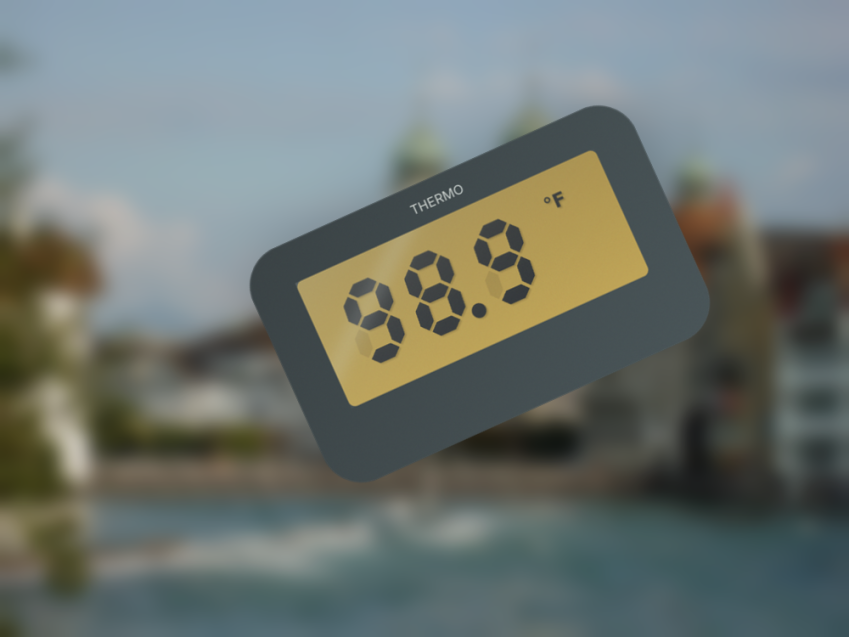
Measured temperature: 98.9 °F
